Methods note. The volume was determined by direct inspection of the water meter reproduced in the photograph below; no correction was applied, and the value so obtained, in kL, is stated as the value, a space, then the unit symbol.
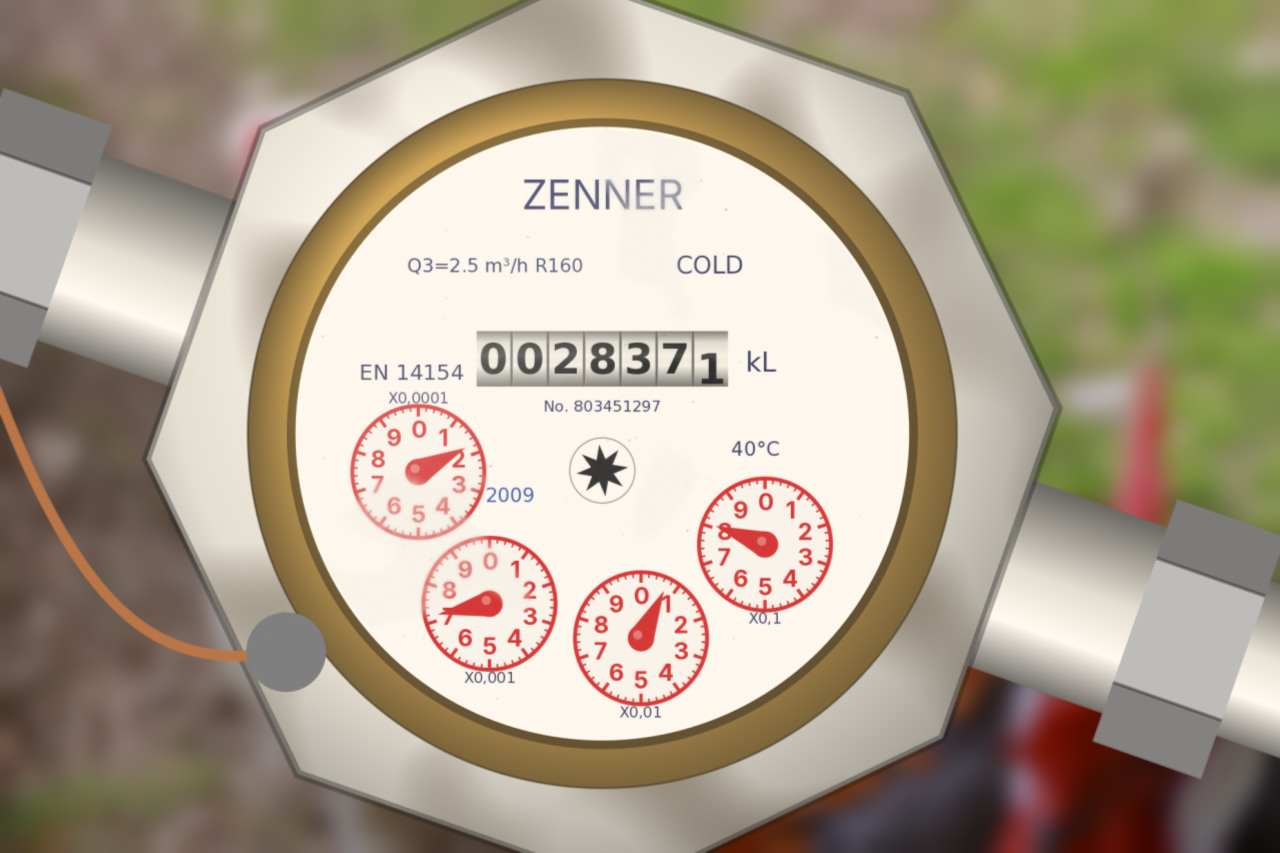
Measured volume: 28370.8071 kL
